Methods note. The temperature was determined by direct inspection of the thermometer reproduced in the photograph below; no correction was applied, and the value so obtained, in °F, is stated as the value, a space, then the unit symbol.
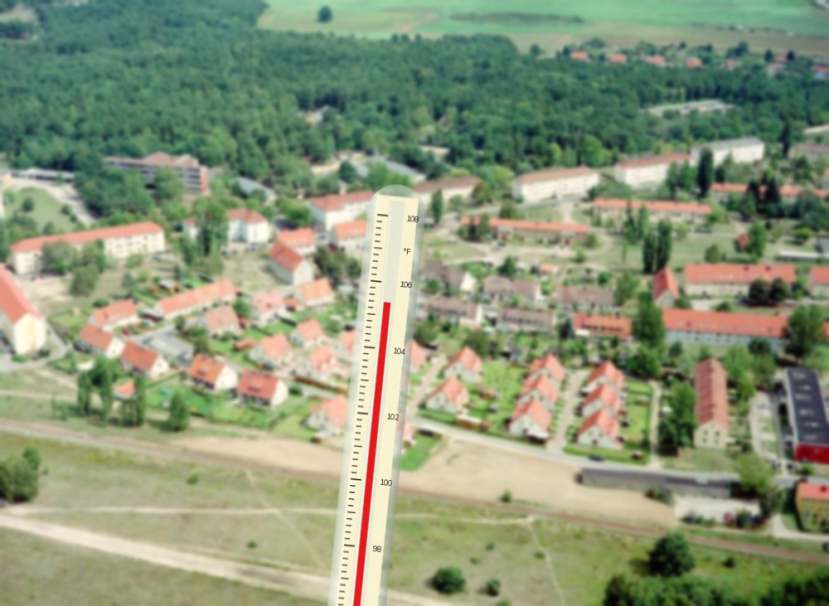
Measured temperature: 105.4 °F
